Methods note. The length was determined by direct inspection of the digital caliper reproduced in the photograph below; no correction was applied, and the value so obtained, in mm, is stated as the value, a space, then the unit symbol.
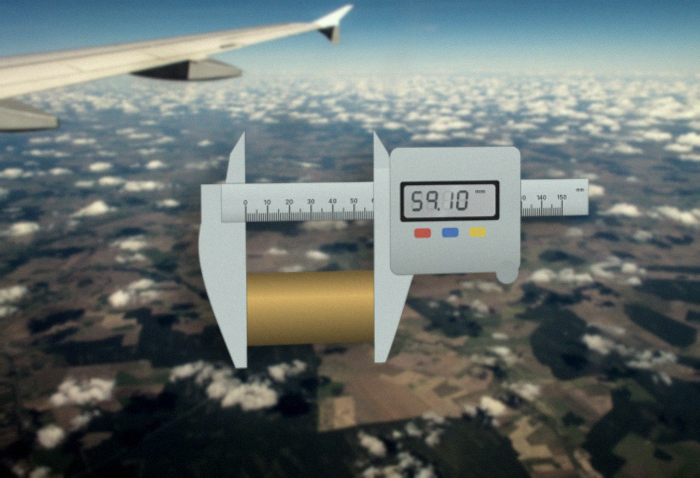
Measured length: 59.10 mm
